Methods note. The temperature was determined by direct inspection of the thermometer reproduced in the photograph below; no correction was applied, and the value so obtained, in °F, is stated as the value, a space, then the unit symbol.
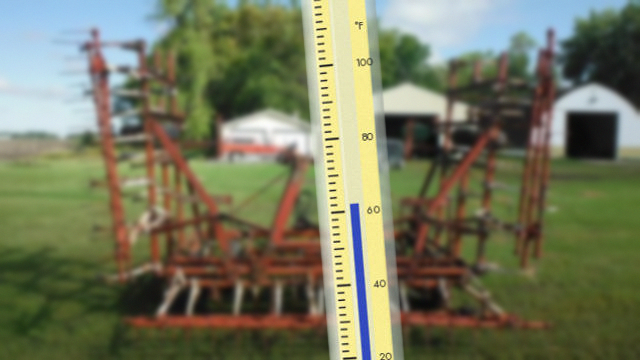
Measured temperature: 62 °F
